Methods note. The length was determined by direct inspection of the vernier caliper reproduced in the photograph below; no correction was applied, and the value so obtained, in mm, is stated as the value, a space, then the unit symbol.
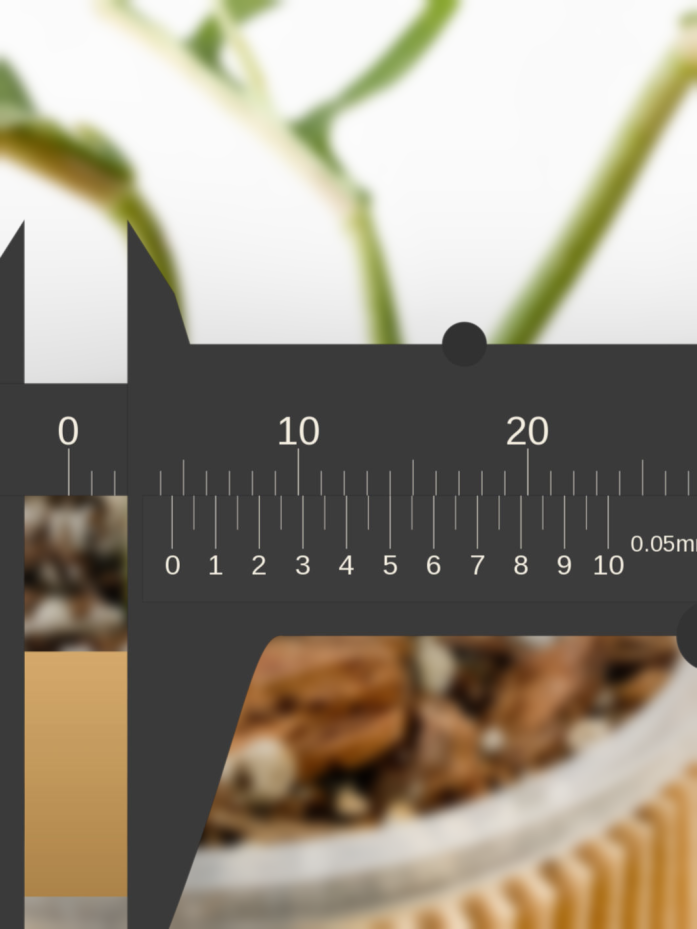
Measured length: 4.50 mm
